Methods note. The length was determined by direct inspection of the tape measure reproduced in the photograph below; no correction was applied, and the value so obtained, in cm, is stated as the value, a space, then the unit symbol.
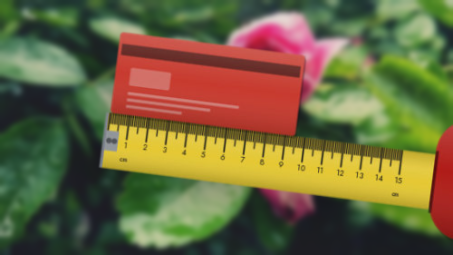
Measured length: 9.5 cm
